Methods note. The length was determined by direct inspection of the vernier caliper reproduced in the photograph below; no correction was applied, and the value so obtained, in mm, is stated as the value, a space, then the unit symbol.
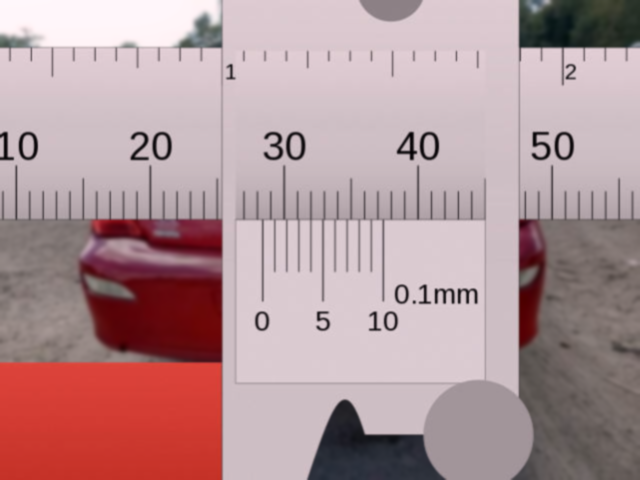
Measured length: 28.4 mm
